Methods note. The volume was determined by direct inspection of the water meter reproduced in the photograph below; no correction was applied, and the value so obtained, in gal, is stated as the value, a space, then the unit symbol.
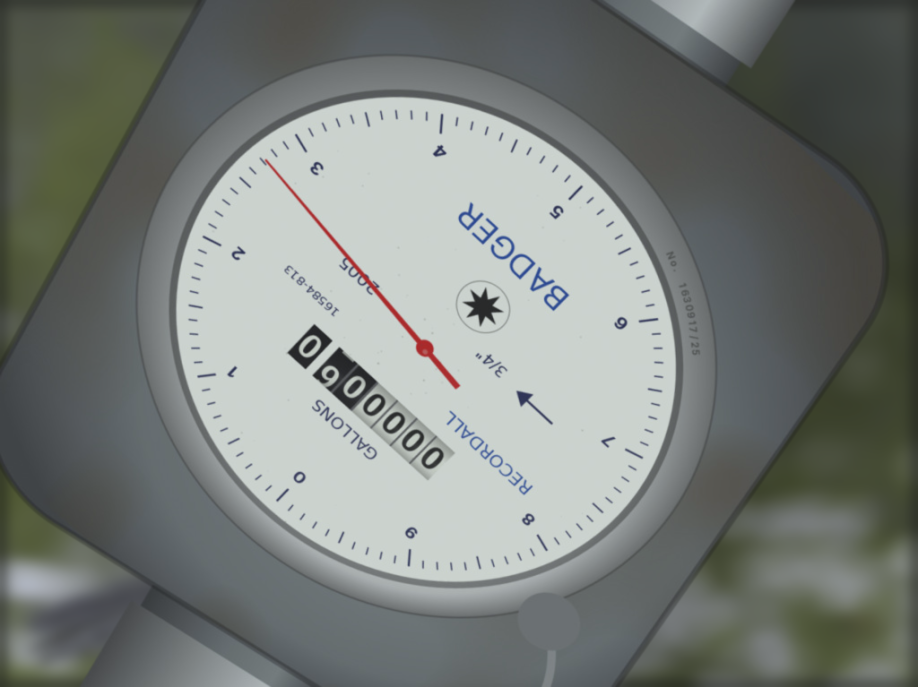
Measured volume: 62.7 gal
